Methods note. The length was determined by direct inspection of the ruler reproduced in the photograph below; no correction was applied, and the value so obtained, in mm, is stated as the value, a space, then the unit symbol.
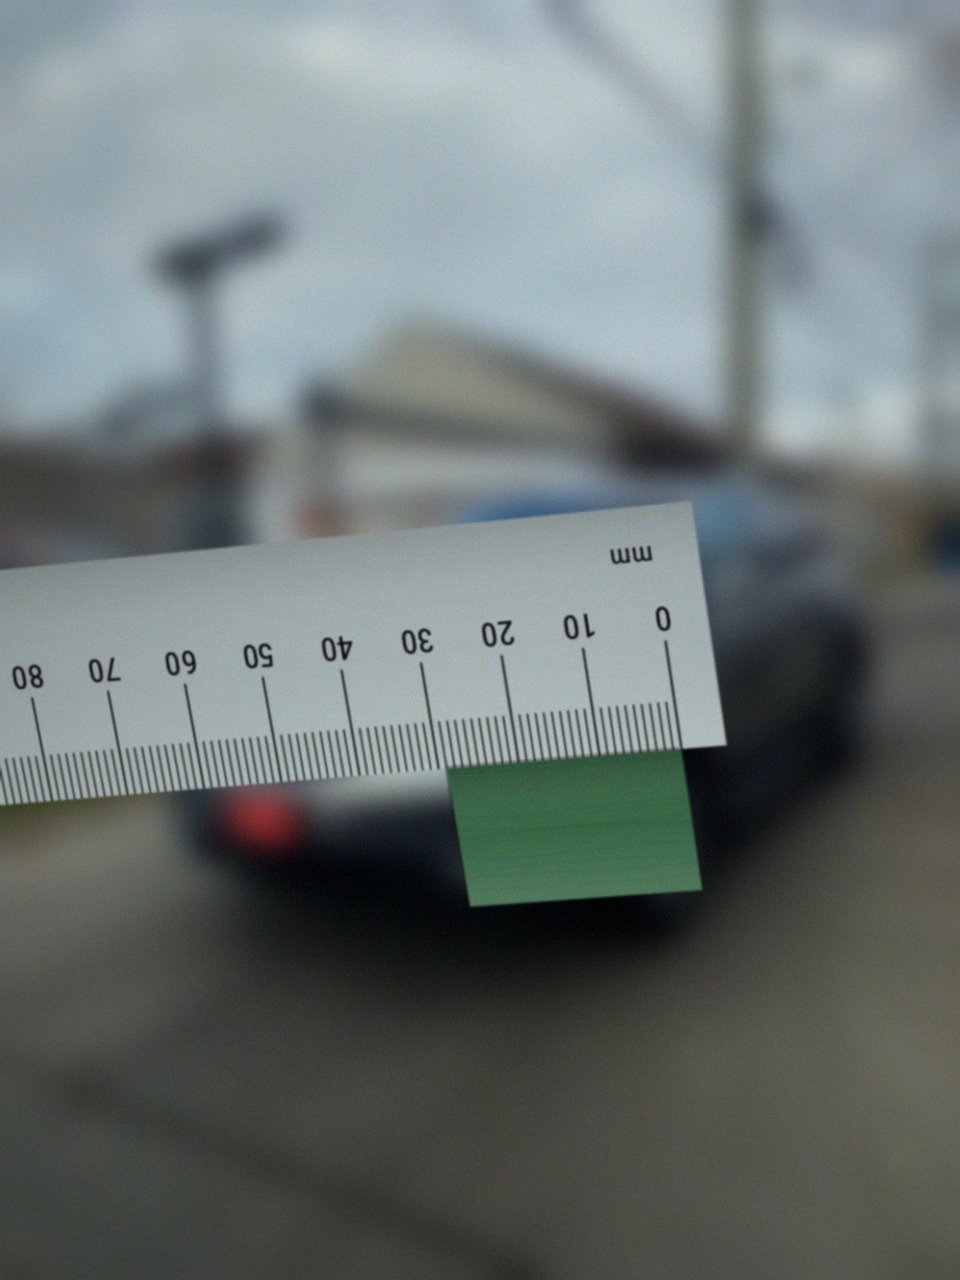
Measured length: 29 mm
